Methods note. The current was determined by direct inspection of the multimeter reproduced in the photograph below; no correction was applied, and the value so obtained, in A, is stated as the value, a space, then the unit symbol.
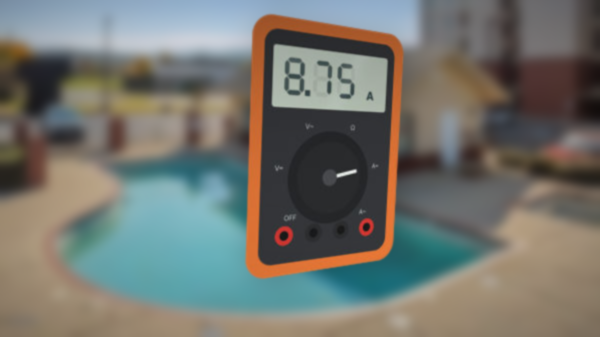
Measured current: 8.75 A
